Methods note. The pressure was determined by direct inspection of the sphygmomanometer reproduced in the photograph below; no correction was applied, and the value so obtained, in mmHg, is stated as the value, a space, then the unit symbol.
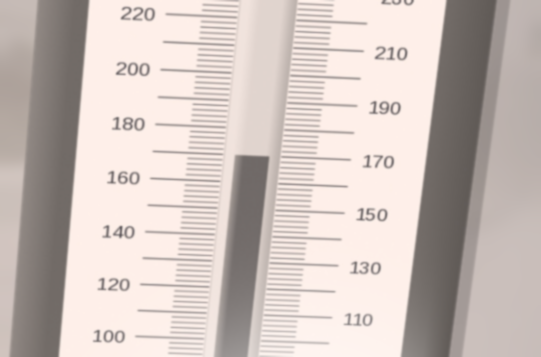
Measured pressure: 170 mmHg
